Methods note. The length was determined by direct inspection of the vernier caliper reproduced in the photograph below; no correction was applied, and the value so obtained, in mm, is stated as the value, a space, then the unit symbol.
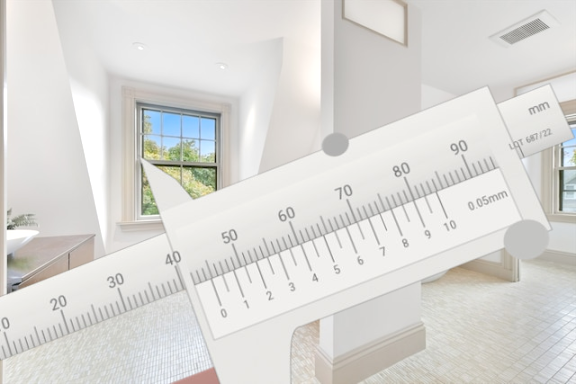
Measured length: 44.8 mm
